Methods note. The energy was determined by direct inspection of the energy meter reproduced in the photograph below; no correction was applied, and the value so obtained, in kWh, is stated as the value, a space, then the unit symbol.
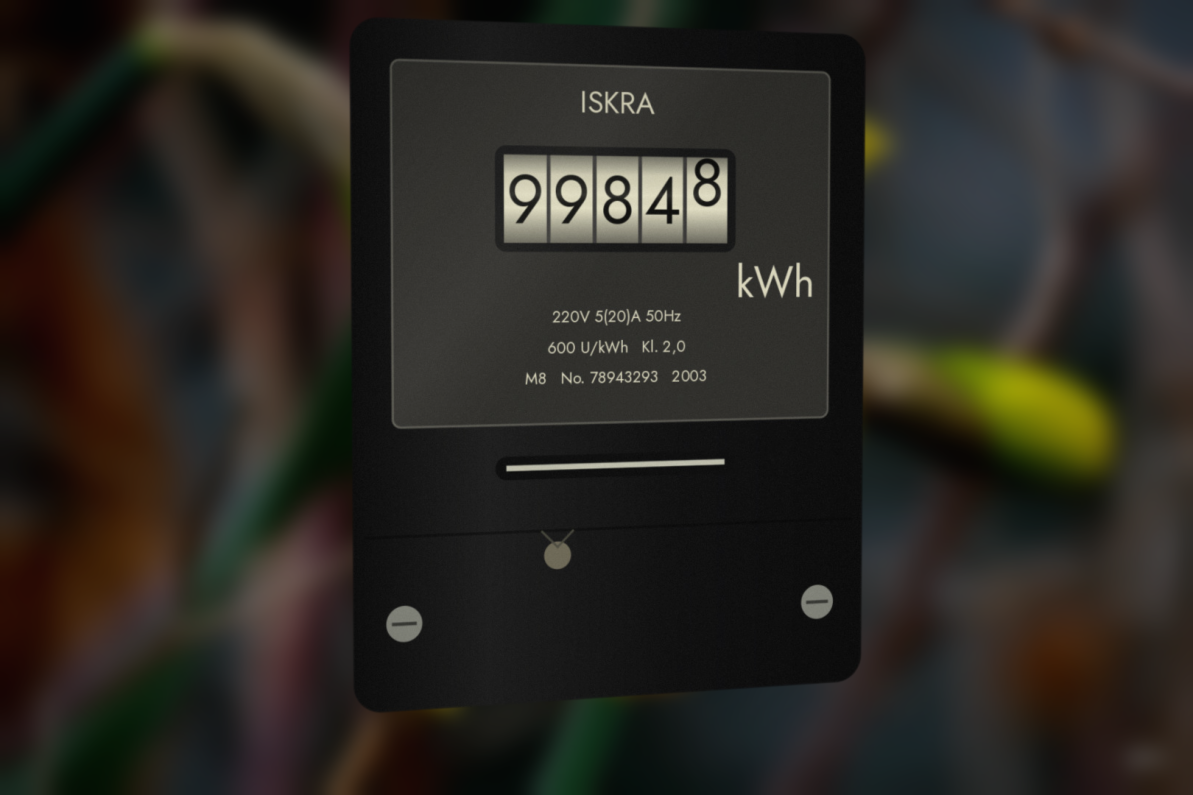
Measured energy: 99848 kWh
